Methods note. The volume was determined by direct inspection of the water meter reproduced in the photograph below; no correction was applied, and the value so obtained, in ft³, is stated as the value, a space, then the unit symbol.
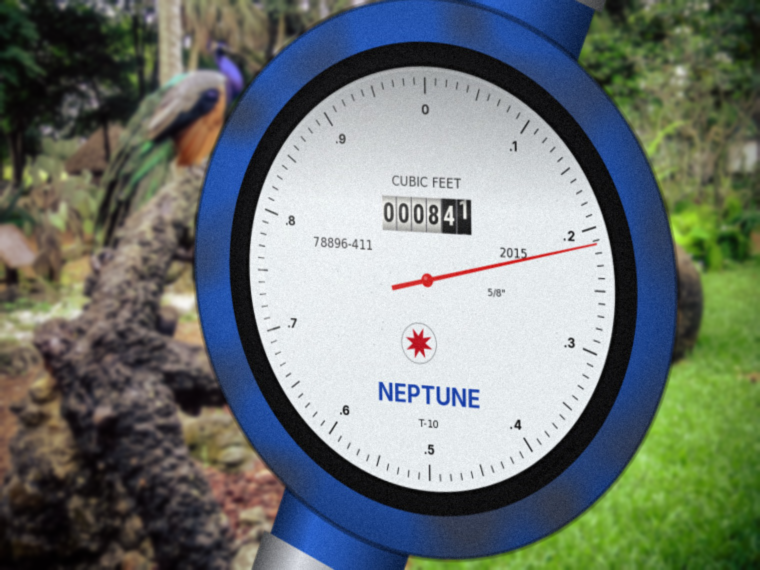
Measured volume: 841.21 ft³
